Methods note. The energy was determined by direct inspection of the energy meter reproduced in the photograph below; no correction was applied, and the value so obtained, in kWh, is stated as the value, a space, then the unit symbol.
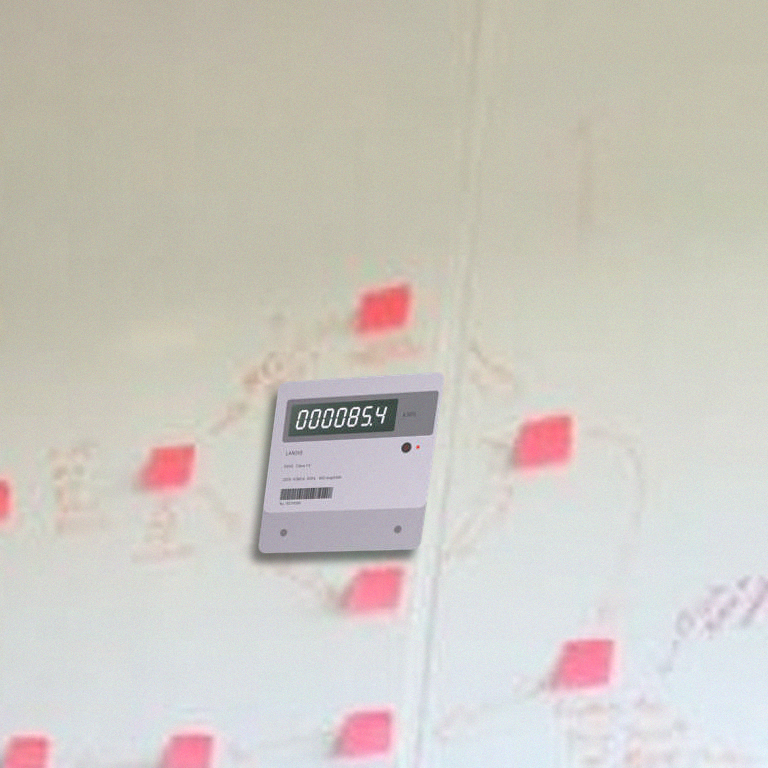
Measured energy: 85.4 kWh
